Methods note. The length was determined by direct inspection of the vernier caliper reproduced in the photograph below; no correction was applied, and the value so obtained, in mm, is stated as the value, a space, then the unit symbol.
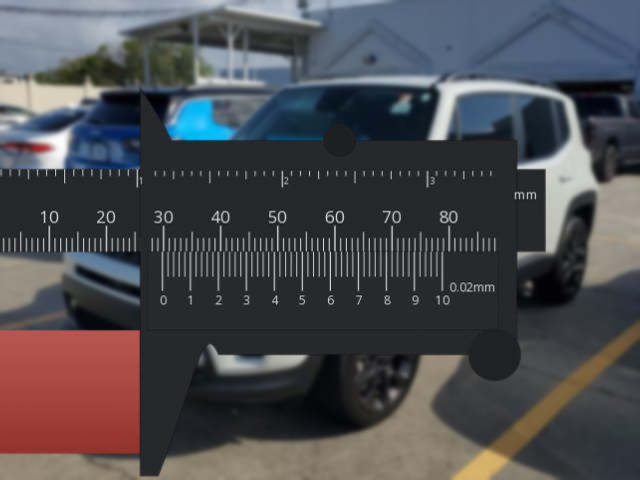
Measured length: 29.8 mm
